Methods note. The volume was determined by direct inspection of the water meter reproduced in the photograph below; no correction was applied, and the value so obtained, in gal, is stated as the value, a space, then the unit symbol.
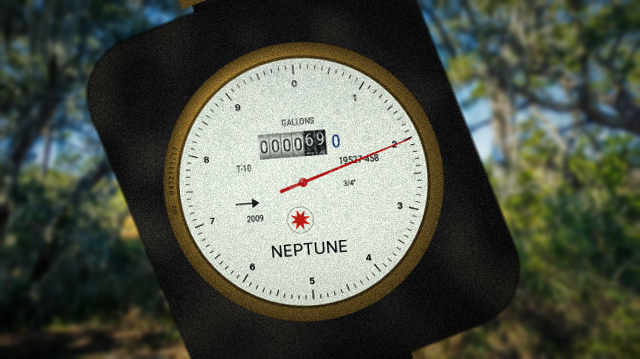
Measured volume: 692.0 gal
